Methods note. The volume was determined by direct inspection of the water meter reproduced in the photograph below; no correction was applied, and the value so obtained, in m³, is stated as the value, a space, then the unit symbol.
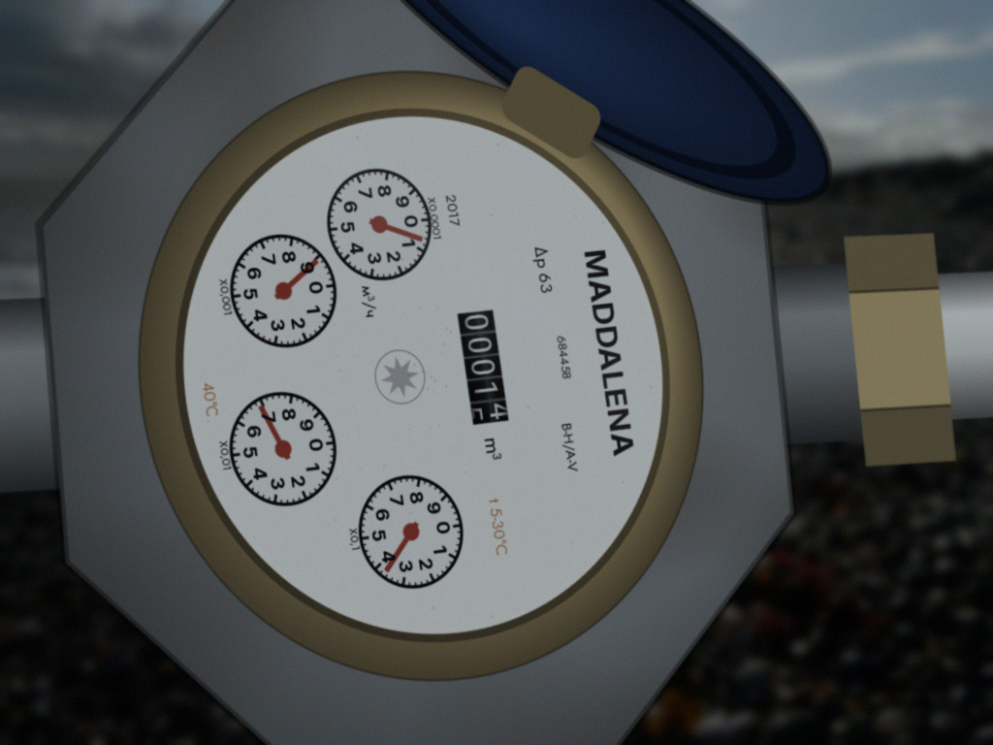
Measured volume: 14.3690 m³
